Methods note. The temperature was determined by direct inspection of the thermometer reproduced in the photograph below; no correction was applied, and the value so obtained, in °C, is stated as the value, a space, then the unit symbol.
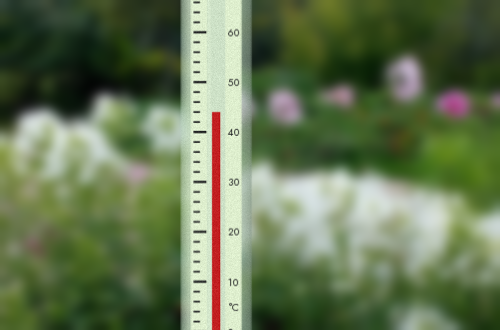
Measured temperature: 44 °C
